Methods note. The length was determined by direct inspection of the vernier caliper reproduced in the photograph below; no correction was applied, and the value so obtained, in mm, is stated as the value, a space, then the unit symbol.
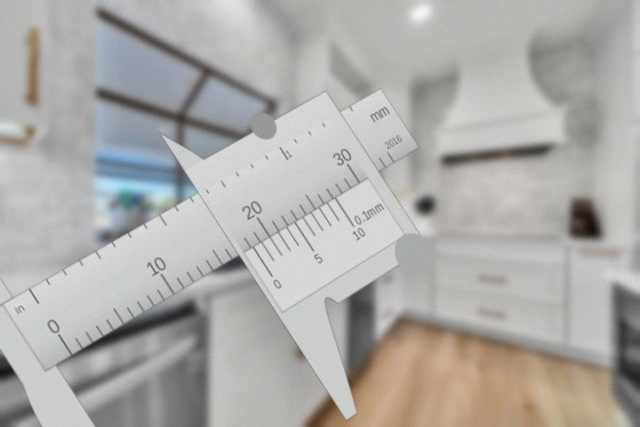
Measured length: 18.2 mm
